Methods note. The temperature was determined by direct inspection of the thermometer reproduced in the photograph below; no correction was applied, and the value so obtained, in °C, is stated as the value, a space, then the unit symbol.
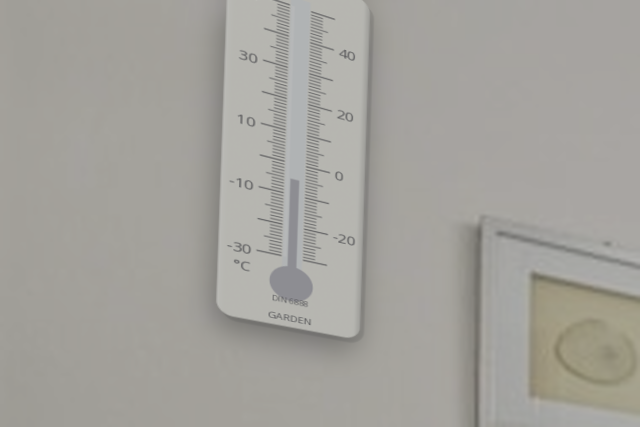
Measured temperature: -5 °C
